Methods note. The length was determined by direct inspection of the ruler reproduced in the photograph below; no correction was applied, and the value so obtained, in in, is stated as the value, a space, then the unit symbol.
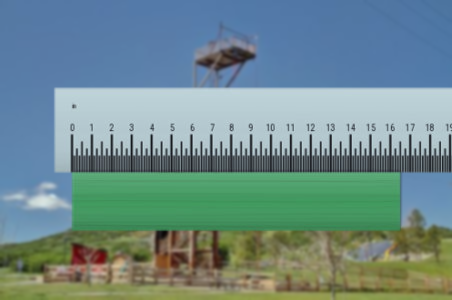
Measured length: 16.5 in
